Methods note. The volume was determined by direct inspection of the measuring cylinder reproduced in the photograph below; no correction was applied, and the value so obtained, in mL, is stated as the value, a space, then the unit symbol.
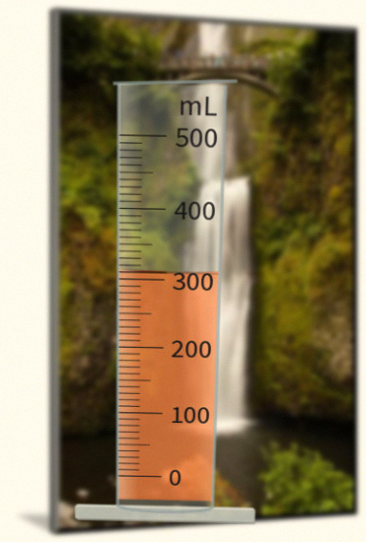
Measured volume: 310 mL
